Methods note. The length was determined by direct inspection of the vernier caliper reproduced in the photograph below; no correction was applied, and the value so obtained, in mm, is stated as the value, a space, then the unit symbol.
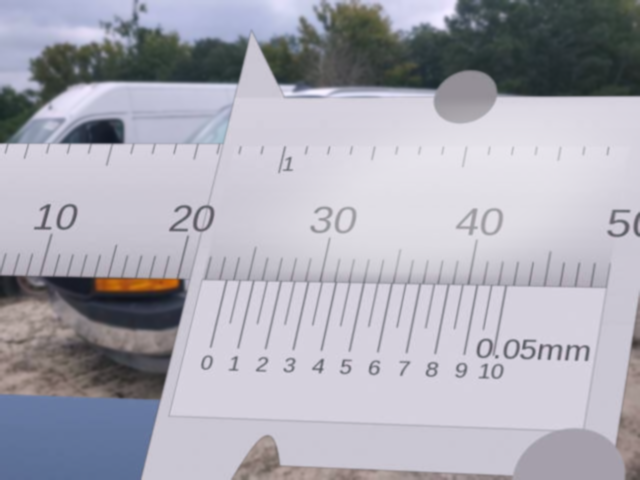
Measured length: 23.5 mm
